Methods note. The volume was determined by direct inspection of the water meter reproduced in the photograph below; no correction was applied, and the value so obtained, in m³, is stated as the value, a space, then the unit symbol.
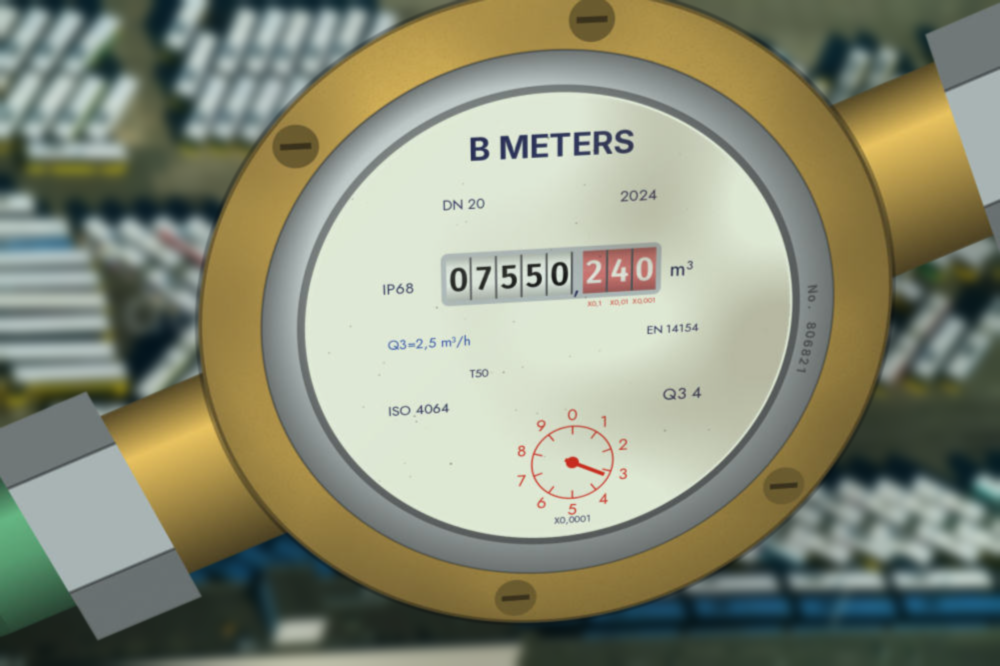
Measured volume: 7550.2403 m³
